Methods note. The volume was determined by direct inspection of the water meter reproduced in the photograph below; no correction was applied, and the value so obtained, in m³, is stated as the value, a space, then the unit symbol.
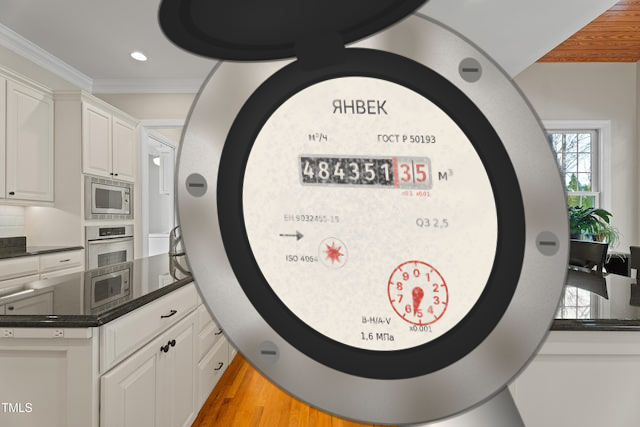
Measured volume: 484351.355 m³
